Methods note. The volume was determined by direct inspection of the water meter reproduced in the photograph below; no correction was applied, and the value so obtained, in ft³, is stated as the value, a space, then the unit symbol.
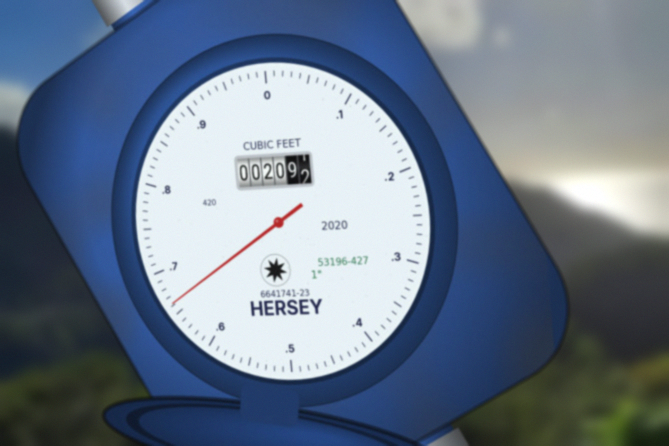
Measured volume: 2091.66 ft³
